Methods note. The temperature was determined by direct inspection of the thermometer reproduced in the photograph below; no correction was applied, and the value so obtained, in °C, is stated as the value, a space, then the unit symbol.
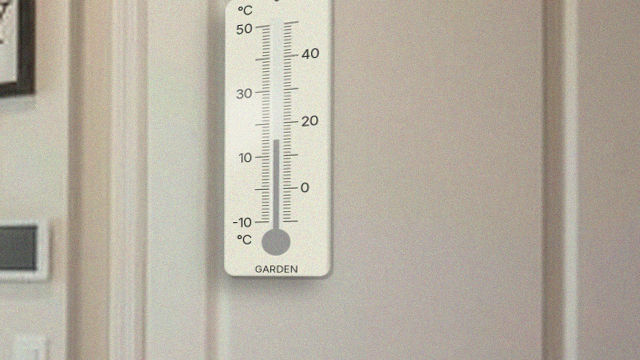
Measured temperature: 15 °C
